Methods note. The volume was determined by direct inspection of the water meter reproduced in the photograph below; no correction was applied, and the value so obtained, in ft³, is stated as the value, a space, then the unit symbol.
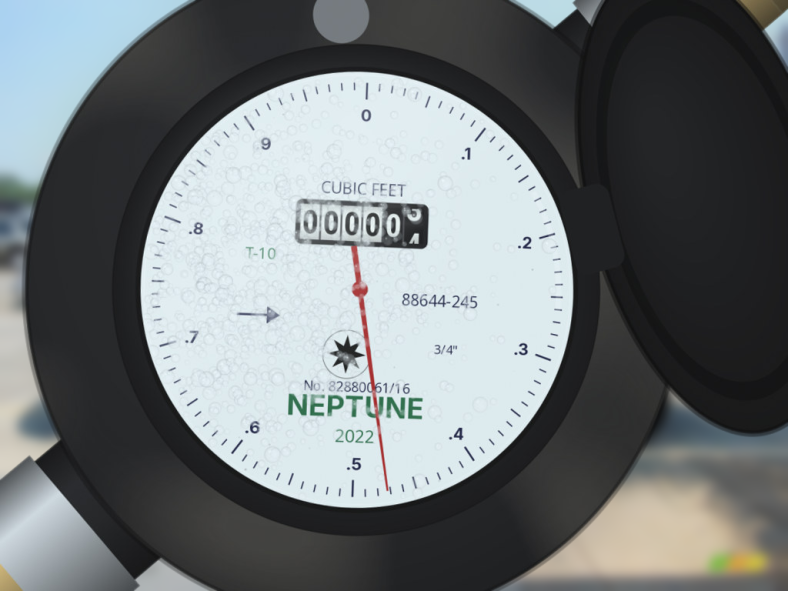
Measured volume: 3.47 ft³
